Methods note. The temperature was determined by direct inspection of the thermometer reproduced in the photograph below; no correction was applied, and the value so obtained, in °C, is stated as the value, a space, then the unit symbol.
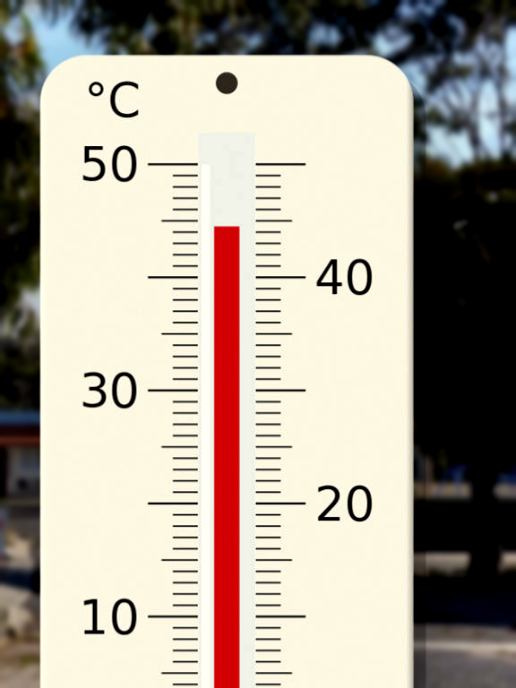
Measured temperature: 44.5 °C
